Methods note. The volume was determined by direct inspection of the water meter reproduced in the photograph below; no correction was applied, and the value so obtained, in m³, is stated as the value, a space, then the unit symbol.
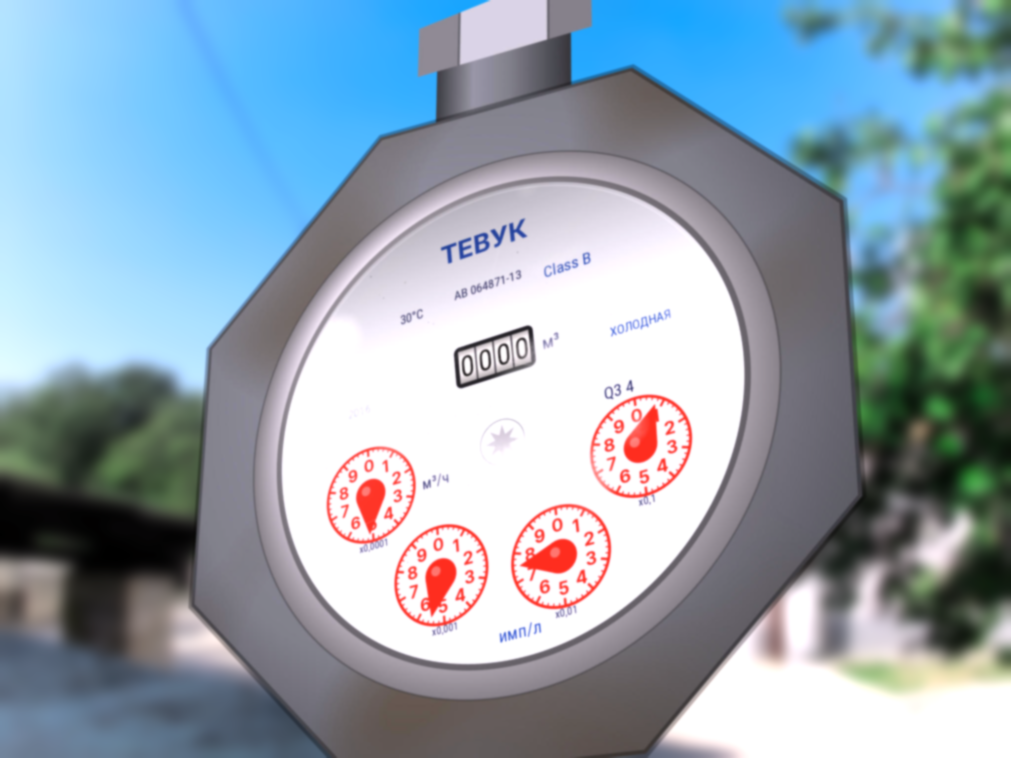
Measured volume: 0.0755 m³
